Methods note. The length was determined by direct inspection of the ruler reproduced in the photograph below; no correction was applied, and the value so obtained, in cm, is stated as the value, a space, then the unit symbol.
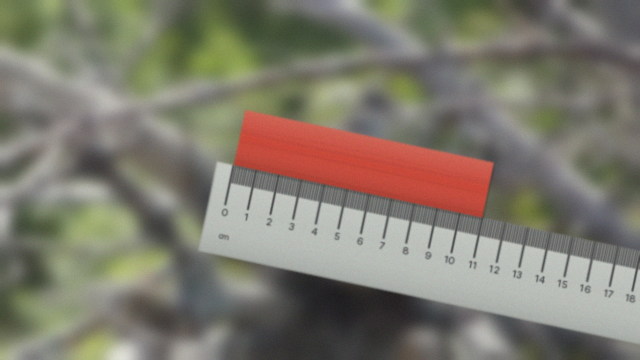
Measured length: 11 cm
